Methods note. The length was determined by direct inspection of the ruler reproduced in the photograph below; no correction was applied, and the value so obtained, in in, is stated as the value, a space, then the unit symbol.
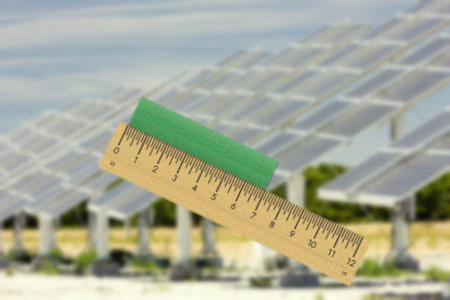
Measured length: 7 in
